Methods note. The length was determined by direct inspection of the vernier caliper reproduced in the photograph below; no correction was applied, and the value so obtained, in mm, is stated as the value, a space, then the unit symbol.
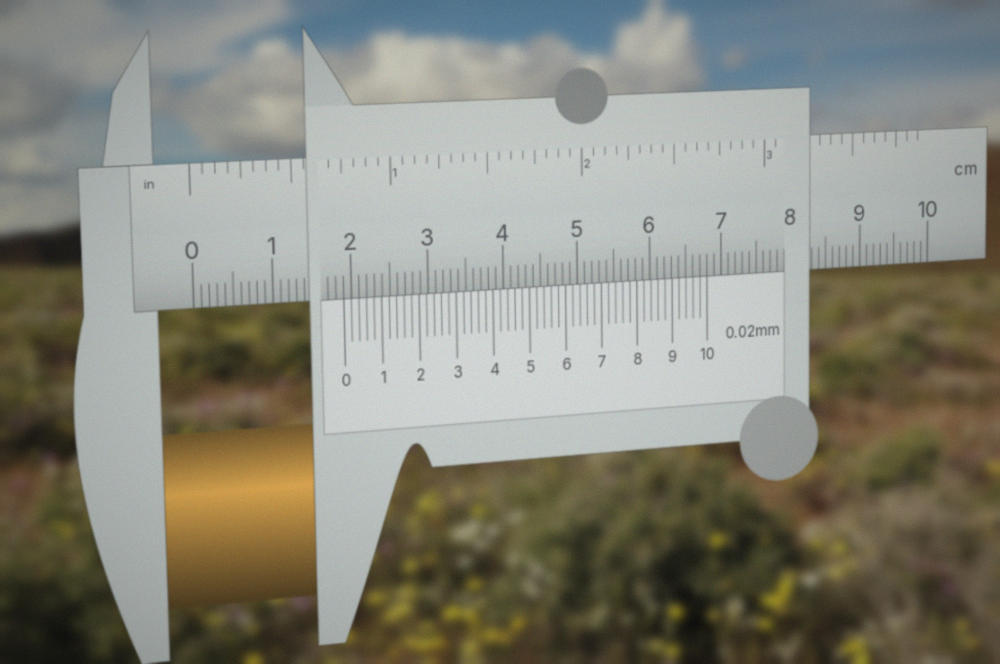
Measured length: 19.0 mm
